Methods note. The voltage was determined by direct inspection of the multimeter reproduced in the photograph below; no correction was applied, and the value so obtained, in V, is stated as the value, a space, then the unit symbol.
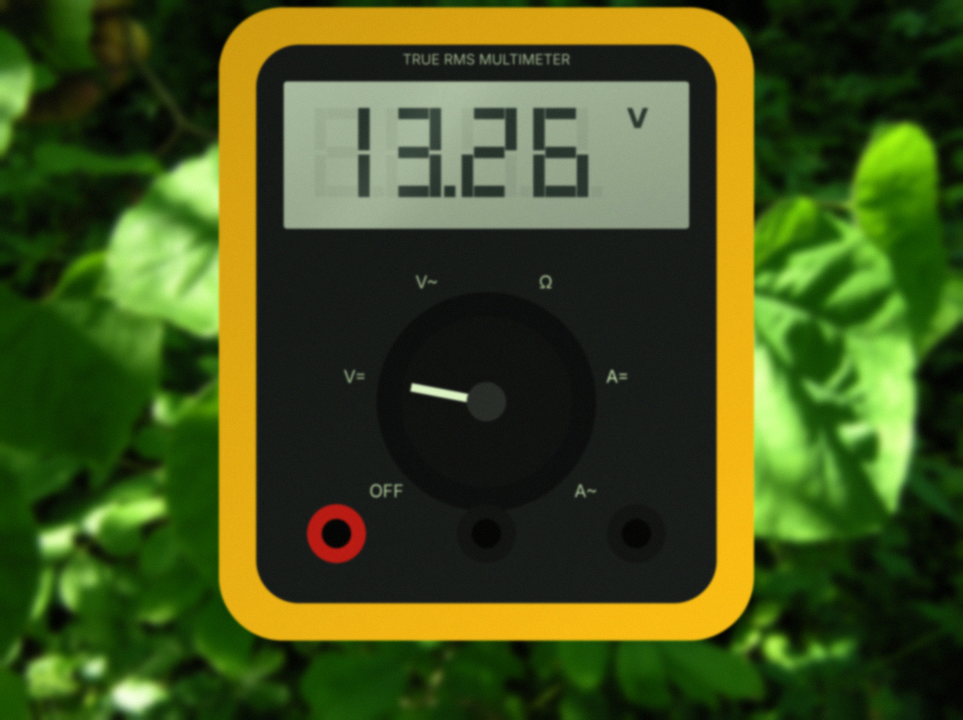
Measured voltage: 13.26 V
